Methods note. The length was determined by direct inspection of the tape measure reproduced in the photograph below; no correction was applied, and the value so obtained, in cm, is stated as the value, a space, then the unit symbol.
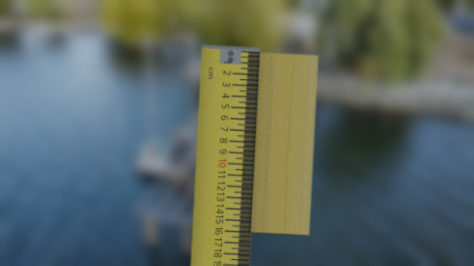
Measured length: 16 cm
